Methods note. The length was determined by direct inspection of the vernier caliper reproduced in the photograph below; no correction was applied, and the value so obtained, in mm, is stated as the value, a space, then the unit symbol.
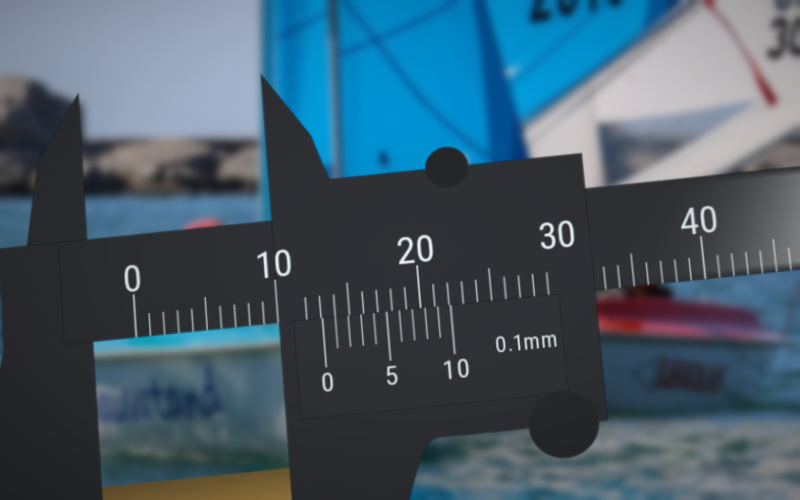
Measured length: 13.1 mm
